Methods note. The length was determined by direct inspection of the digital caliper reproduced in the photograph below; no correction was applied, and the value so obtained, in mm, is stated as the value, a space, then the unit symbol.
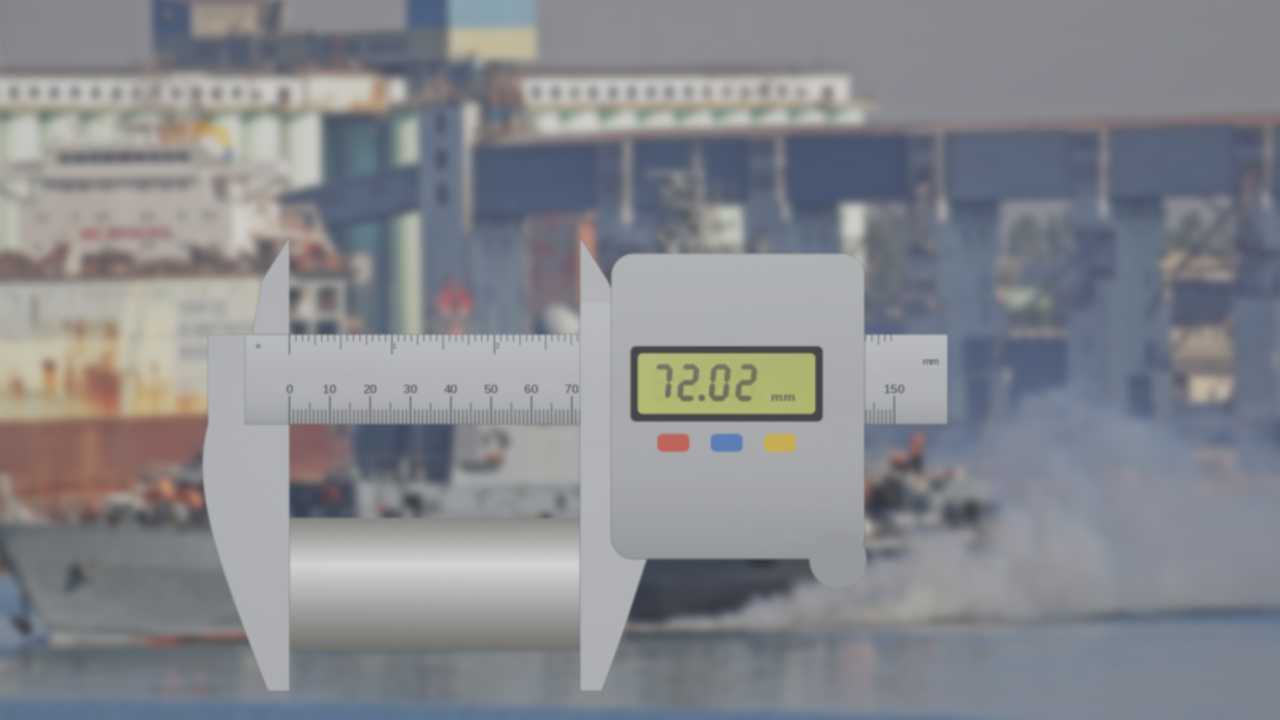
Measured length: 72.02 mm
